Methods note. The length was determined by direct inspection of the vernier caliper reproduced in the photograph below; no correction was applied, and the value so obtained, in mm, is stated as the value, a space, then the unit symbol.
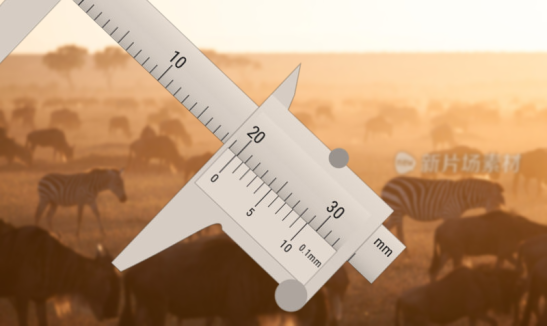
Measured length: 19.9 mm
